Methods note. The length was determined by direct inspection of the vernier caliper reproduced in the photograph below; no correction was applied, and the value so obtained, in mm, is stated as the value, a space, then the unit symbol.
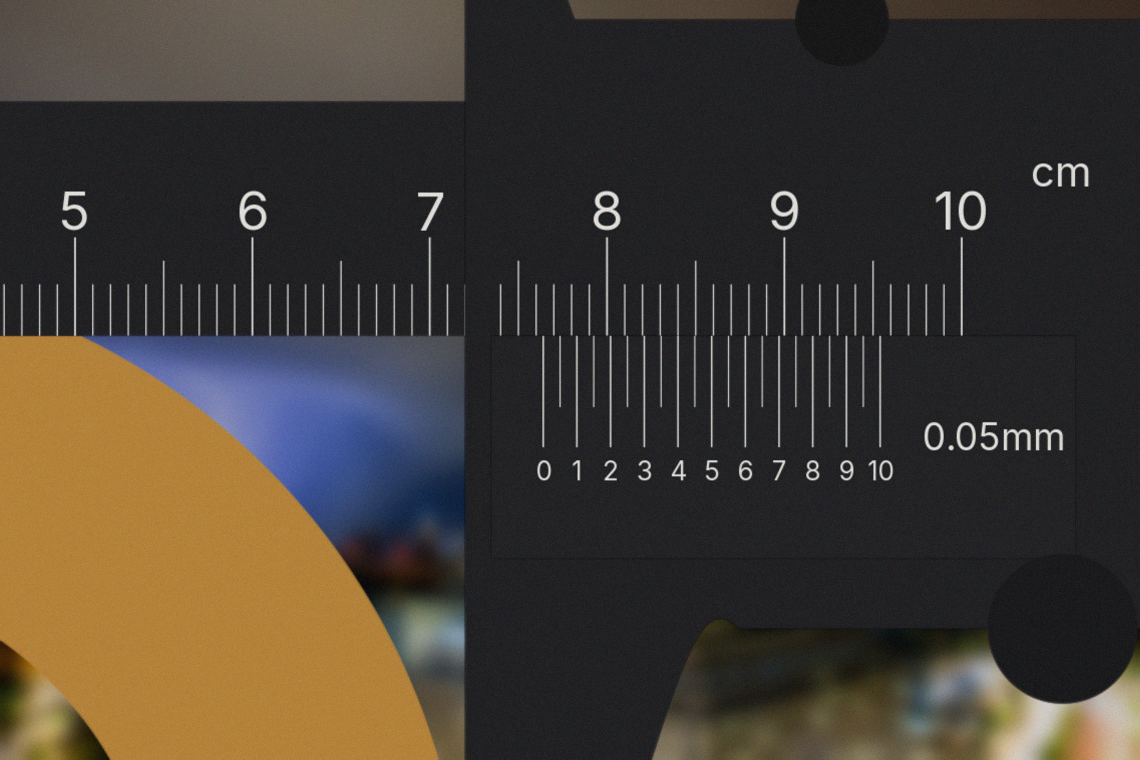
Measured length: 76.4 mm
